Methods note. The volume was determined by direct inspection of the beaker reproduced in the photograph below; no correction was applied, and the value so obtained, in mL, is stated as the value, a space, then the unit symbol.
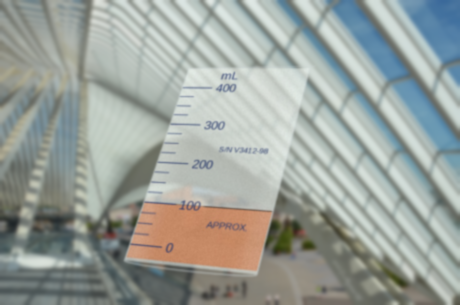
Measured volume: 100 mL
